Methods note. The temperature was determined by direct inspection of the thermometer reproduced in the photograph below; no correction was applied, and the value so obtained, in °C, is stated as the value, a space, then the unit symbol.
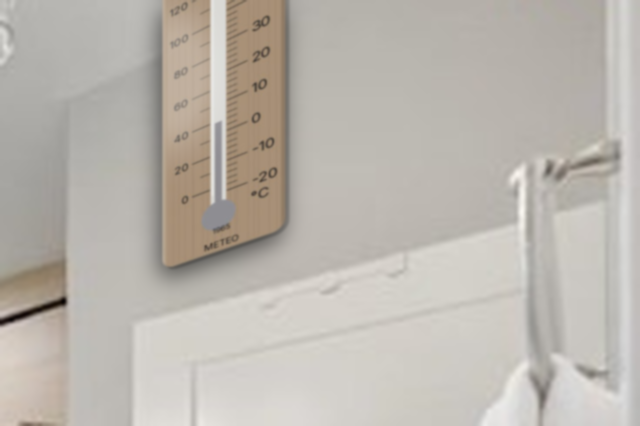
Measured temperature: 4 °C
